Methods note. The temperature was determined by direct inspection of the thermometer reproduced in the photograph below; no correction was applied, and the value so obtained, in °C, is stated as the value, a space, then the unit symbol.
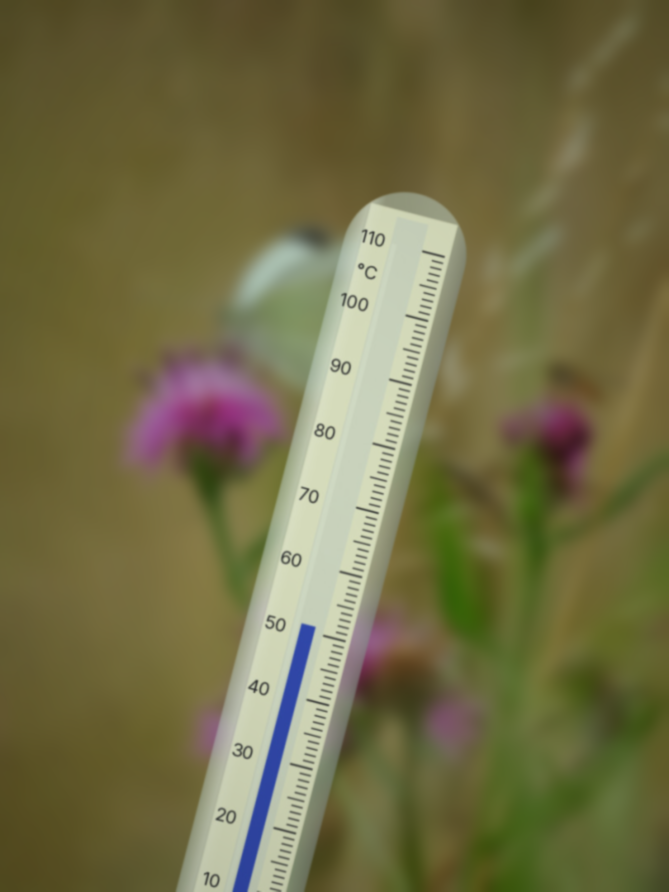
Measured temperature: 51 °C
